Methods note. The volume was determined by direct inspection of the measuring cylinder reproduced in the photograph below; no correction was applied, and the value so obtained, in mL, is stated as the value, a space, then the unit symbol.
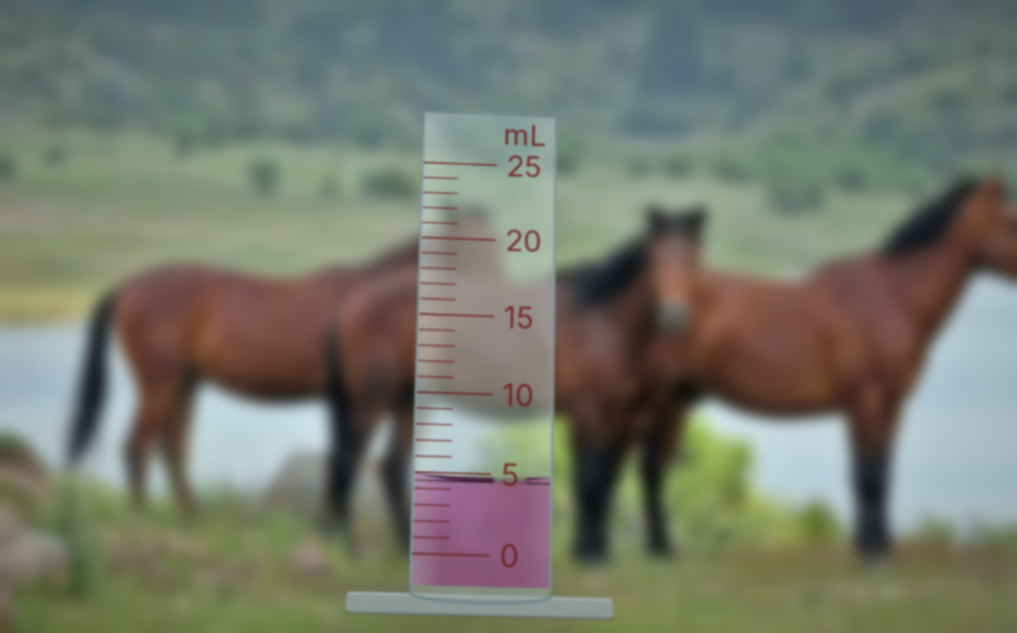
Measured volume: 4.5 mL
